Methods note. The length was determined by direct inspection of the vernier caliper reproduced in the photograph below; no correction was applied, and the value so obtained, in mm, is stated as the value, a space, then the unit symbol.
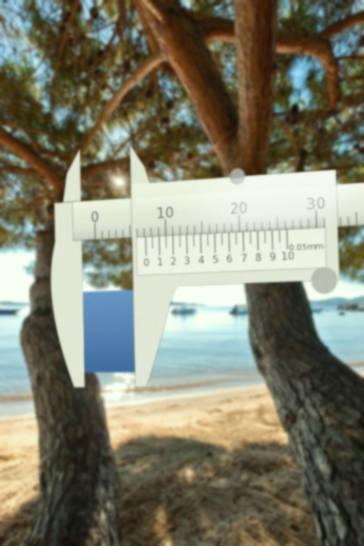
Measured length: 7.2 mm
